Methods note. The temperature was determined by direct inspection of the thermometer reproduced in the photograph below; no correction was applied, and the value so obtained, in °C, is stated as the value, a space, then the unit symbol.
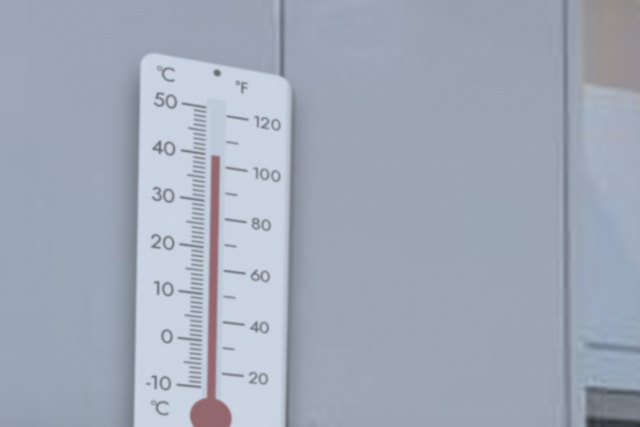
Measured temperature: 40 °C
